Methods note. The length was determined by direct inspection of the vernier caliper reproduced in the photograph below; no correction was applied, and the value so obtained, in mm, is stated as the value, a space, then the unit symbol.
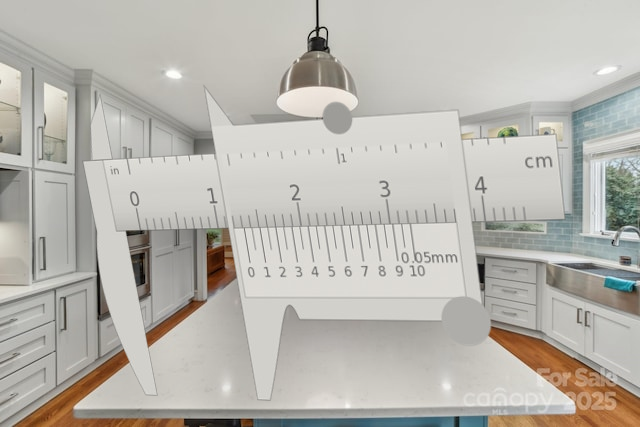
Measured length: 13.2 mm
